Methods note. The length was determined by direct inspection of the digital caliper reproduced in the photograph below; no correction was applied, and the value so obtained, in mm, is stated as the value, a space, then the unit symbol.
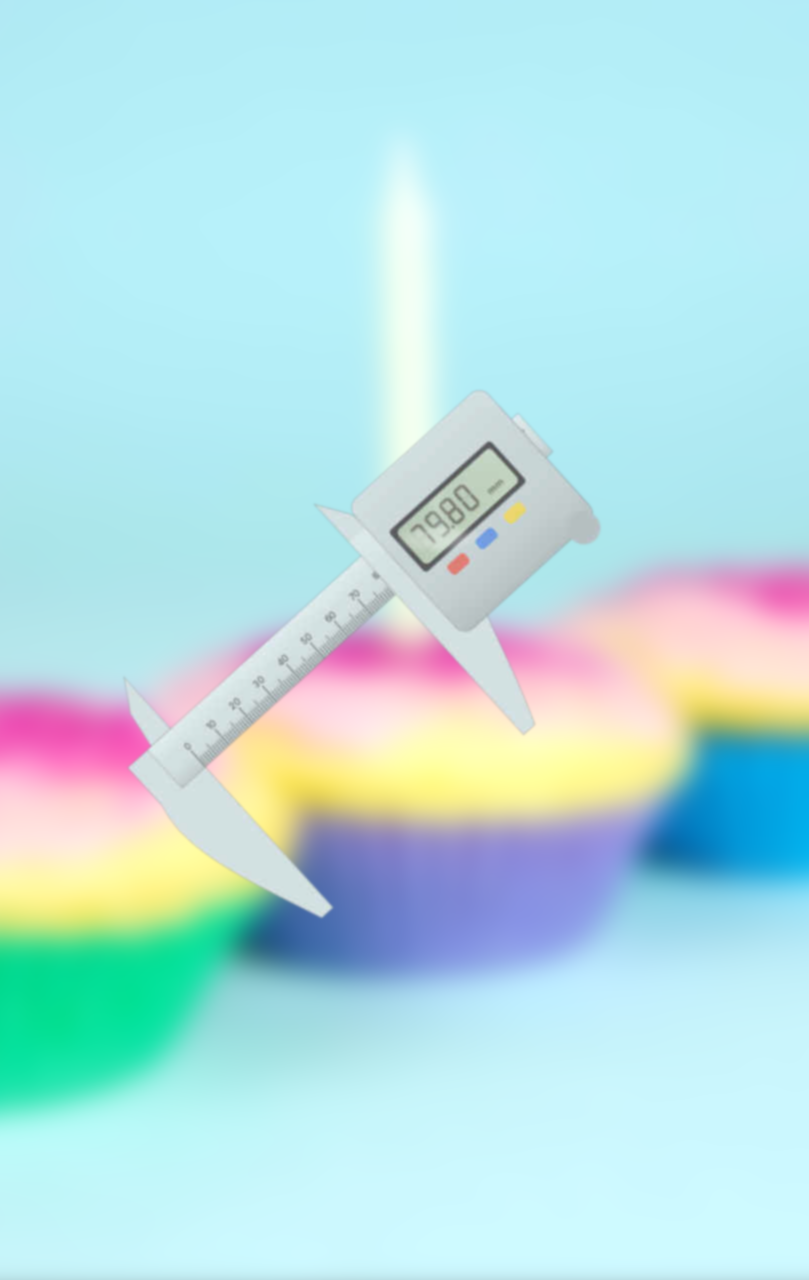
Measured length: 79.80 mm
